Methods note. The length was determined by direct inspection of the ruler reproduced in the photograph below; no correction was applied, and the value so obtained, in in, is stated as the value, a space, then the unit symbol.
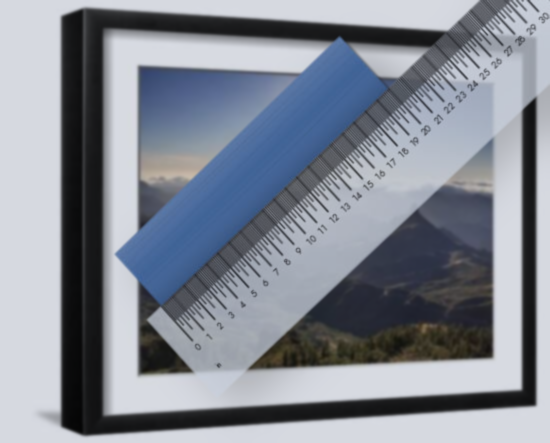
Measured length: 20 in
